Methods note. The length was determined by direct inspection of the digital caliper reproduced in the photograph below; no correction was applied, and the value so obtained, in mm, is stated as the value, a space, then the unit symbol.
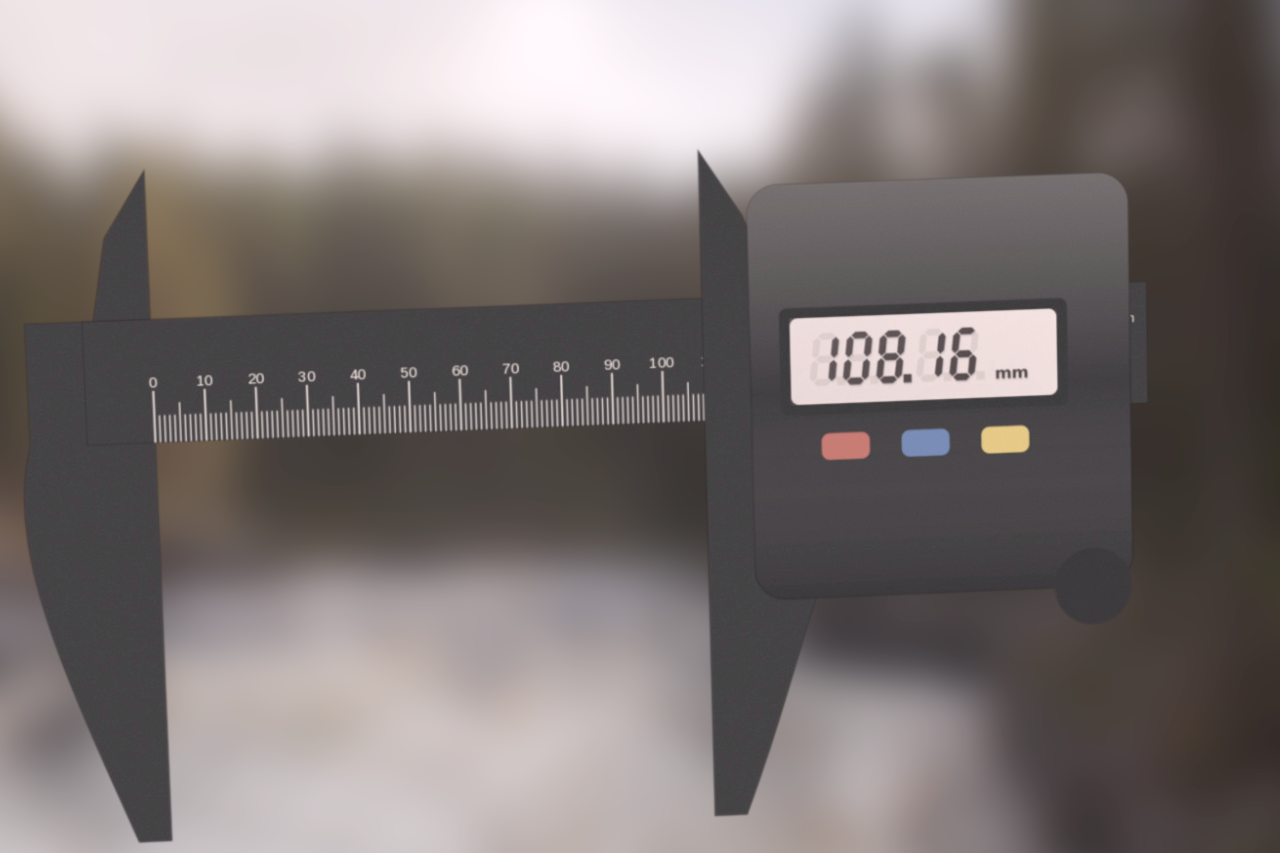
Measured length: 108.16 mm
